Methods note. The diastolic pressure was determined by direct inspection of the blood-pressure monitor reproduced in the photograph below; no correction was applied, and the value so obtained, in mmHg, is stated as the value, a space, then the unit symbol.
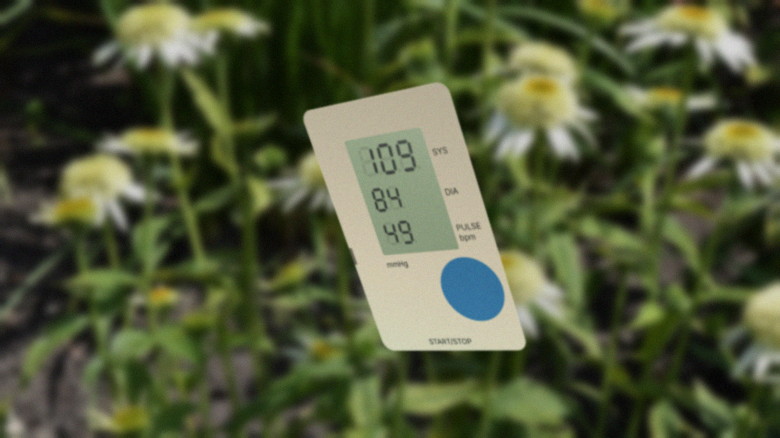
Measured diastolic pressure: 84 mmHg
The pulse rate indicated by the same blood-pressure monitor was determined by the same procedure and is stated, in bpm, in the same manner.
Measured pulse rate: 49 bpm
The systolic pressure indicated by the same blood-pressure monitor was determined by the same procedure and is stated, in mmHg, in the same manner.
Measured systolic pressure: 109 mmHg
